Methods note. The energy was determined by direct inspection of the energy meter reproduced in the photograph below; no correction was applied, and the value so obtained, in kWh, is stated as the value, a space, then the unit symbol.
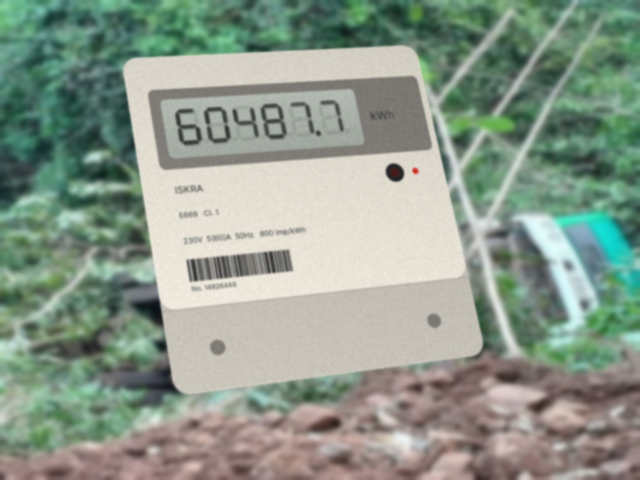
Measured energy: 60487.7 kWh
